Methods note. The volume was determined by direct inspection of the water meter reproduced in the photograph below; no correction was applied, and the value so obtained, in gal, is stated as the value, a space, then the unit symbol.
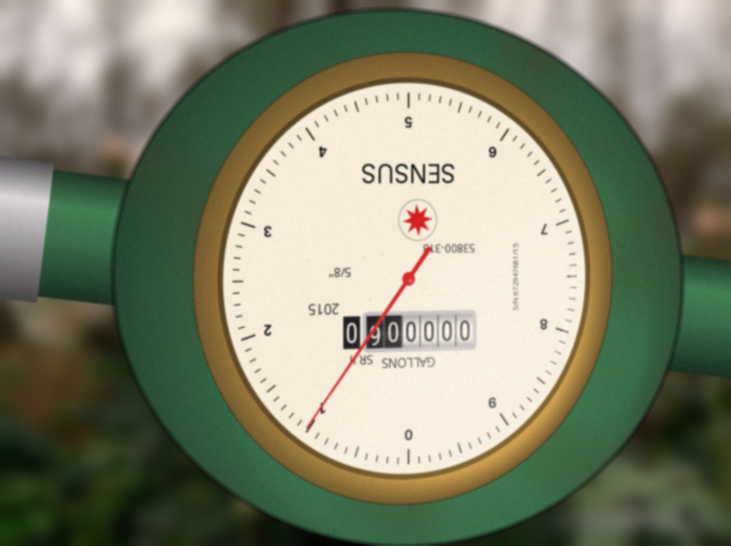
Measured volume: 61.0 gal
